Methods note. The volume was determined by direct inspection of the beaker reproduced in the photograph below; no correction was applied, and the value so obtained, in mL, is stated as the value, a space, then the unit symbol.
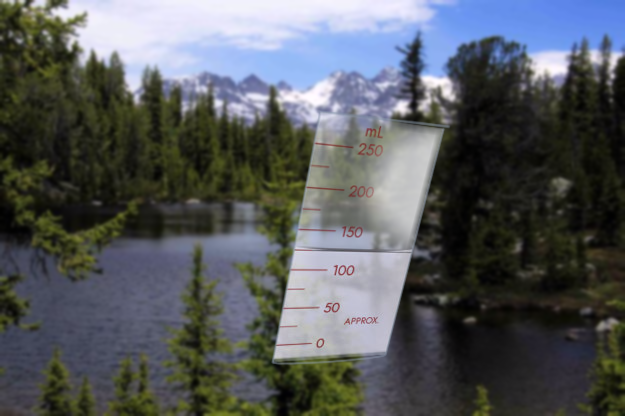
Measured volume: 125 mL
